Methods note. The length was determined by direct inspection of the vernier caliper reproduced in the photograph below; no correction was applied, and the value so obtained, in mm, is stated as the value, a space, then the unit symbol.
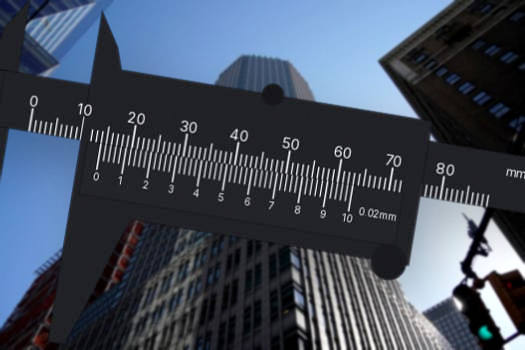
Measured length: 14.0 mm
